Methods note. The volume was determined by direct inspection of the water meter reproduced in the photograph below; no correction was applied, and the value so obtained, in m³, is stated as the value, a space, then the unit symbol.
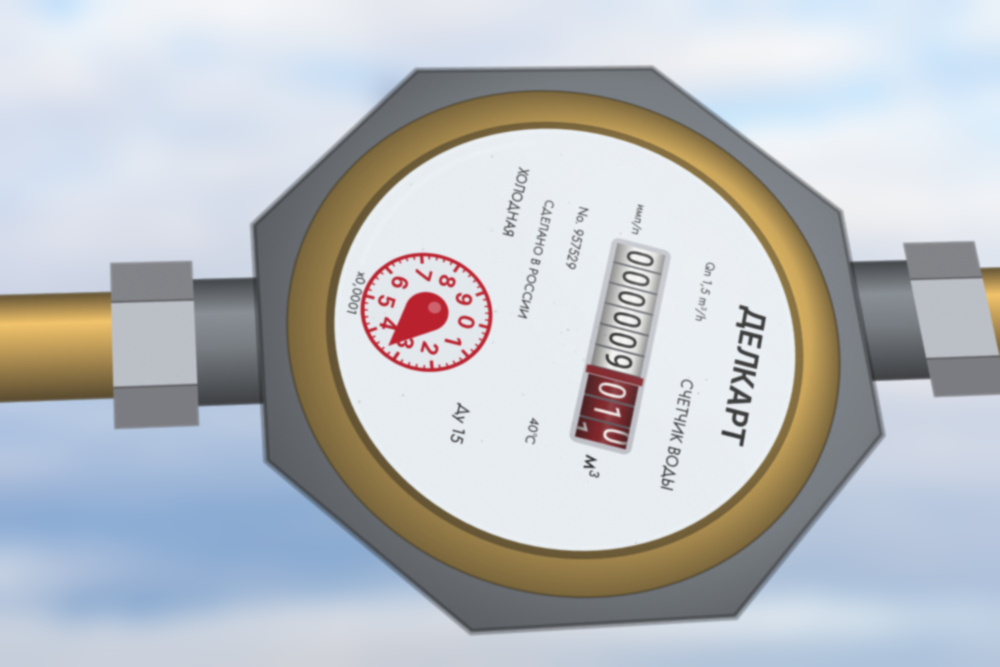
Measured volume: 9.0103 m³
